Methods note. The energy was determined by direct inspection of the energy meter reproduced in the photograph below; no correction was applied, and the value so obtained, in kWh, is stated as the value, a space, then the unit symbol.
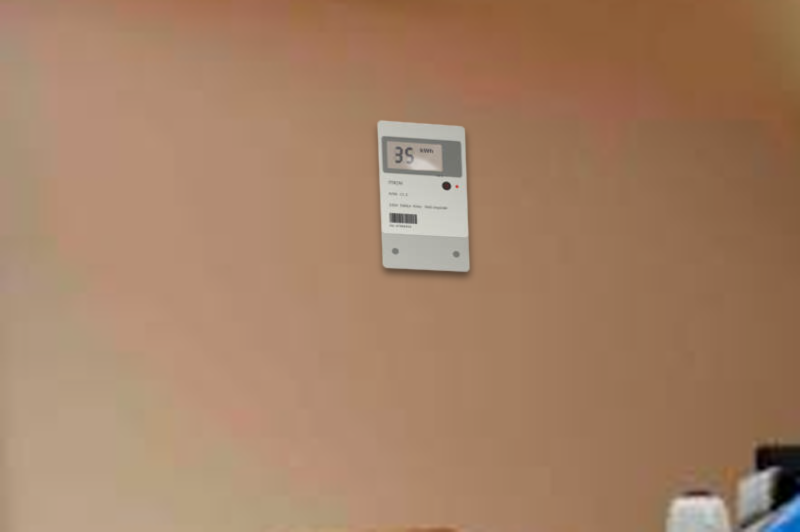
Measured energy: 35 kWh
